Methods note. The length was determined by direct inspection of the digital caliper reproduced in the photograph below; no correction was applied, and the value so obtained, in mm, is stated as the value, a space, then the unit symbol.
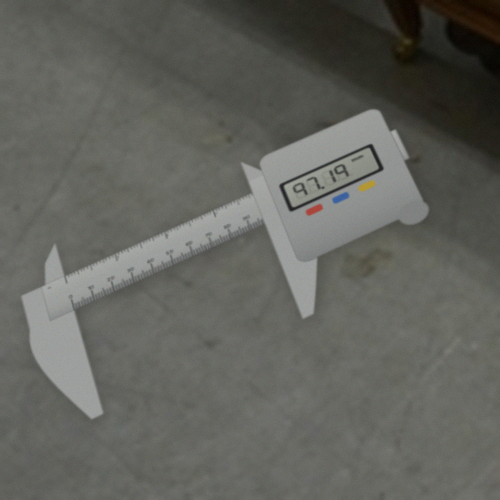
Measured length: 97.19 mm
